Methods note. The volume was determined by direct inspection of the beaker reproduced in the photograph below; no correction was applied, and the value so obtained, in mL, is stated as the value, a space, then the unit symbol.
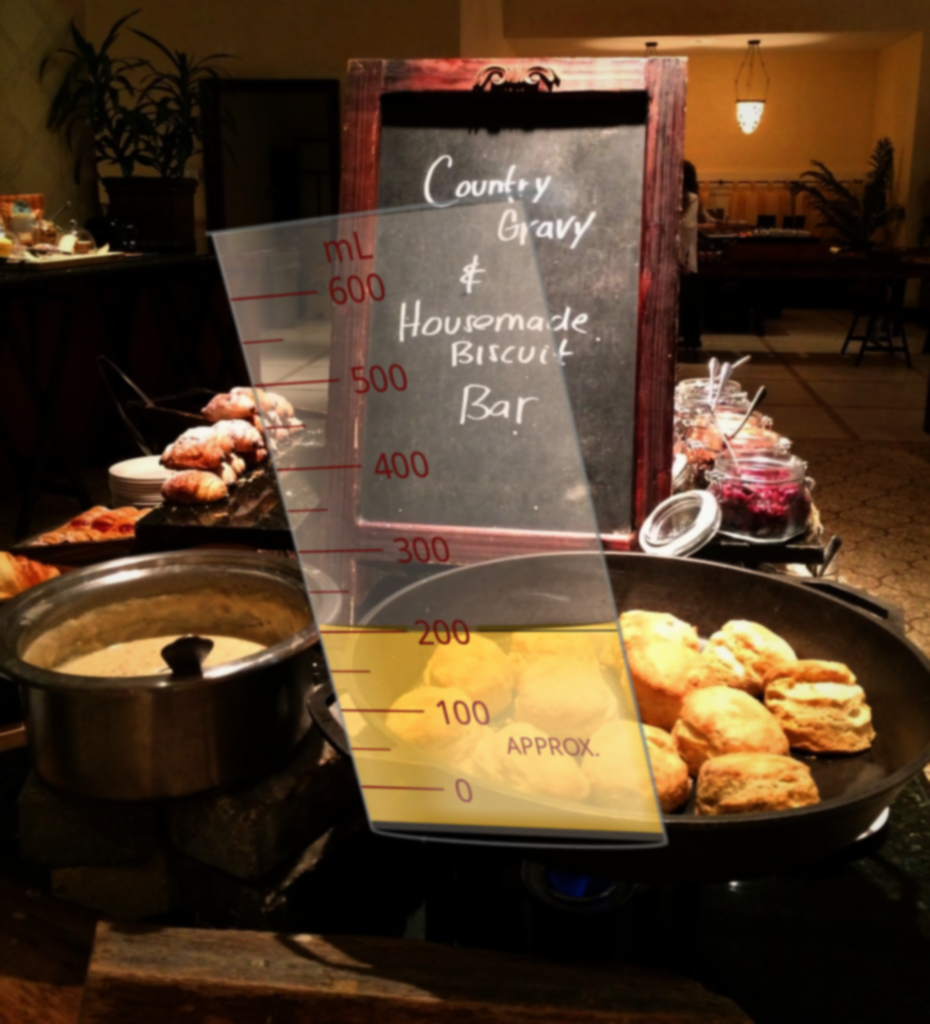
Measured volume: 200 mL
